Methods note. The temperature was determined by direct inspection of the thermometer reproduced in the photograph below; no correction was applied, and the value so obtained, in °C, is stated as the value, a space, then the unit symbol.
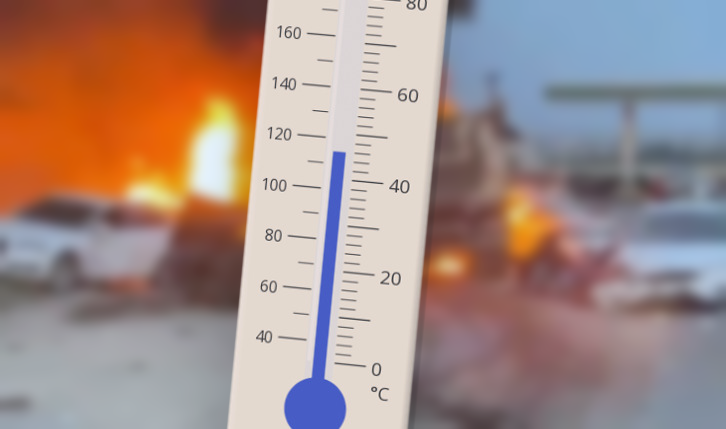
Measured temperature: 46 °C
